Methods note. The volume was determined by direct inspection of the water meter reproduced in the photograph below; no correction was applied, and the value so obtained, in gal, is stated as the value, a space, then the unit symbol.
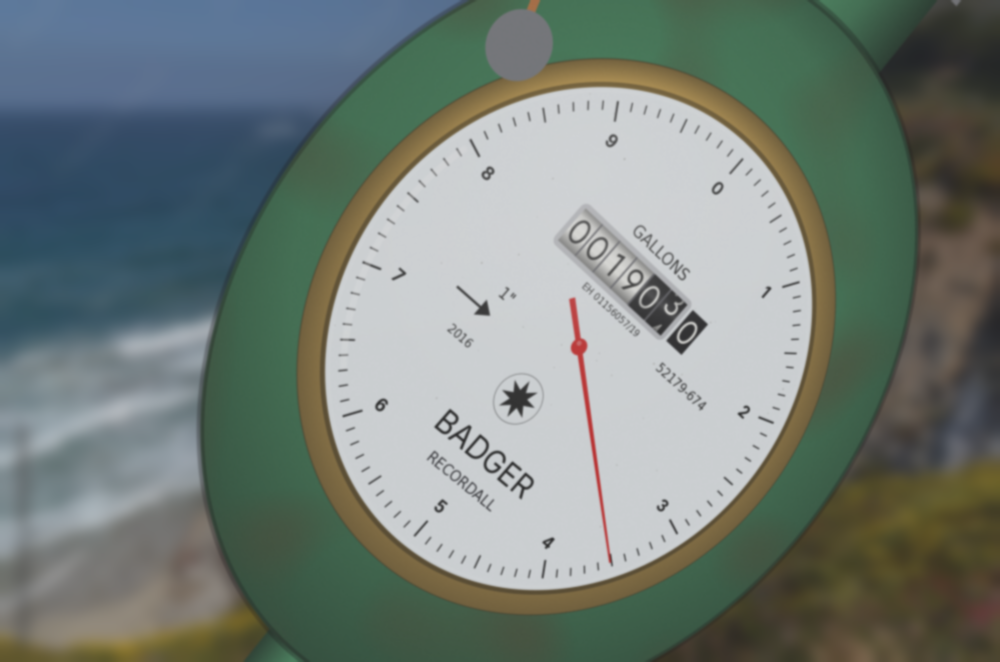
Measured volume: 19033.5 gal
